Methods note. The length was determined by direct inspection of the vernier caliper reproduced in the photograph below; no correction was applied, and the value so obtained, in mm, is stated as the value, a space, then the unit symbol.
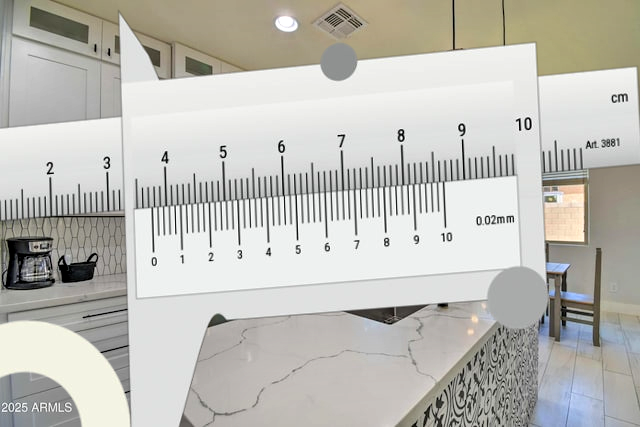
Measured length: 37.6 mm
